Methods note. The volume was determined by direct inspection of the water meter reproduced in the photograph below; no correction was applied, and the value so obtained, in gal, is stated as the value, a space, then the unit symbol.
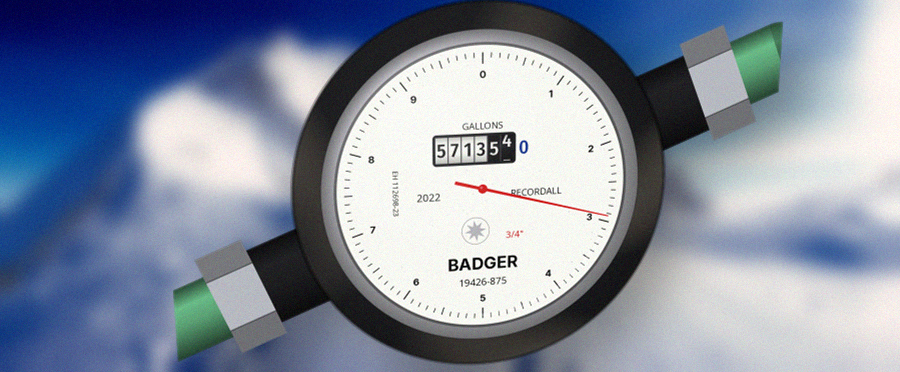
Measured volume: 5713542.9 gal
